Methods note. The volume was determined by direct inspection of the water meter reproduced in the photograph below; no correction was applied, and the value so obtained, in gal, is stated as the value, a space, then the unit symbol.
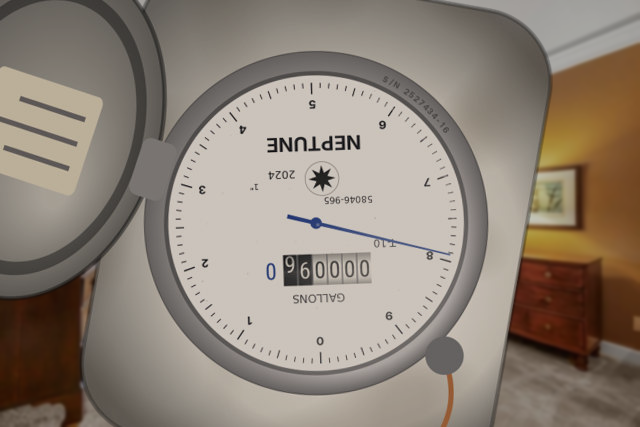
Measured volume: 957.9 gal
